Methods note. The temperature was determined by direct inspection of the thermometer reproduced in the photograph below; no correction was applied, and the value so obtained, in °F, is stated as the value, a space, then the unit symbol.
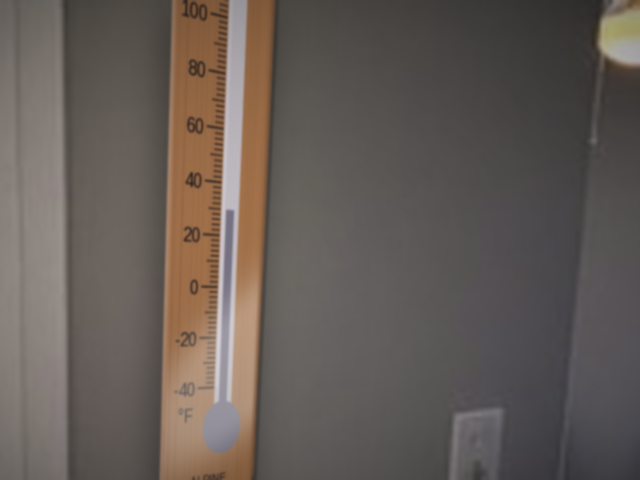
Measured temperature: 30 °F
